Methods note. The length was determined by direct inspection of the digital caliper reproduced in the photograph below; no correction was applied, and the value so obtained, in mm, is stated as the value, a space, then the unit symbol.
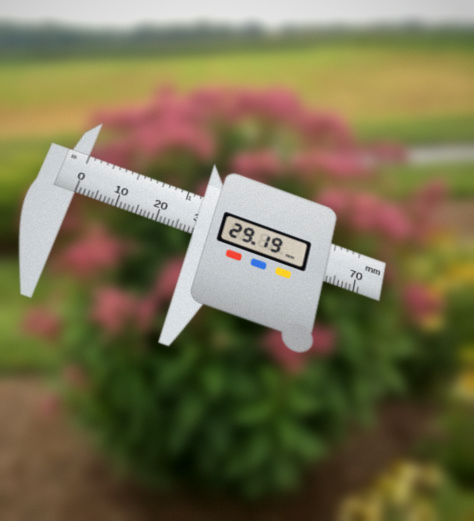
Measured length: 29.19 mm
